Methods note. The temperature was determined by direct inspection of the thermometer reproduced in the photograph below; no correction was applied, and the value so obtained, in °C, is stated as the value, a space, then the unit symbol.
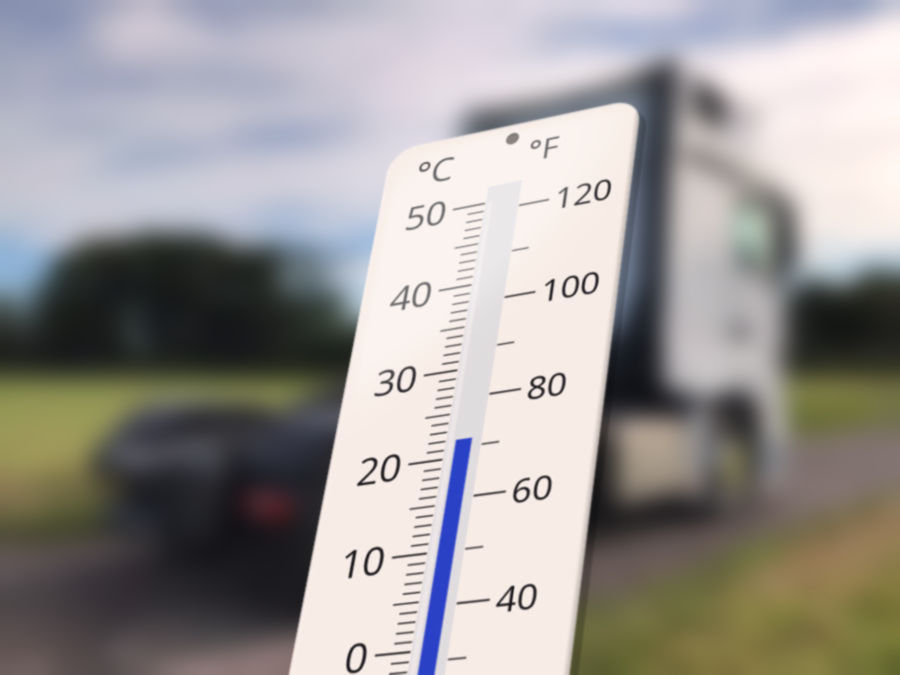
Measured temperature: 22 °C
